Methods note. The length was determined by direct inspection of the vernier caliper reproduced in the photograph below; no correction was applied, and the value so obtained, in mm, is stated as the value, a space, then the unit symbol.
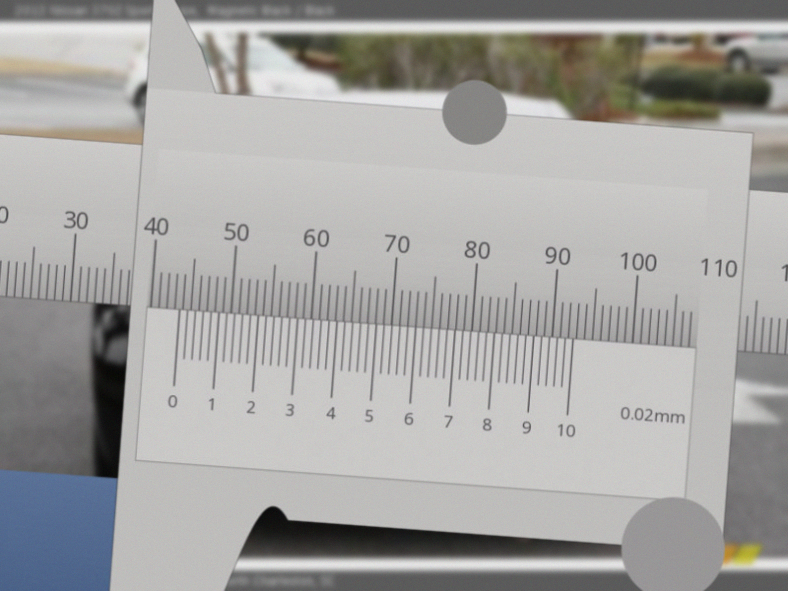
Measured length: 43.6 mm
